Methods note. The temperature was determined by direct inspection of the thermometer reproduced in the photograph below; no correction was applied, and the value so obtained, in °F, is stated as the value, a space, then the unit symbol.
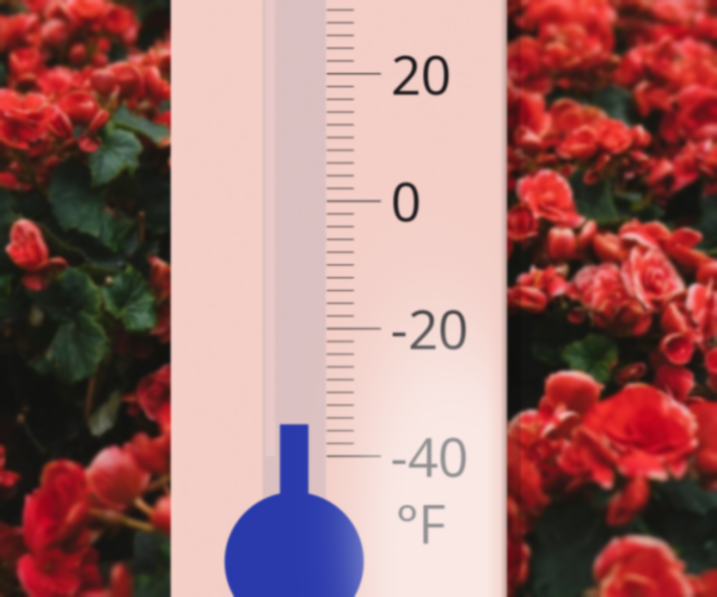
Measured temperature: -35 °F
